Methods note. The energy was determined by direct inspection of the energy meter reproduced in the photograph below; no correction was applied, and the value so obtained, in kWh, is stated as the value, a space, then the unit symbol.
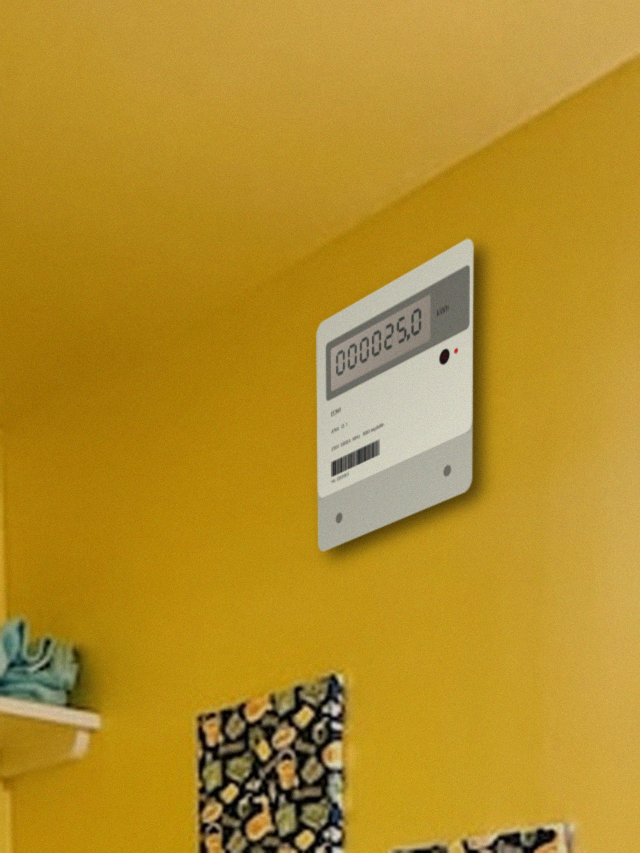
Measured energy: 25.0 kWh
